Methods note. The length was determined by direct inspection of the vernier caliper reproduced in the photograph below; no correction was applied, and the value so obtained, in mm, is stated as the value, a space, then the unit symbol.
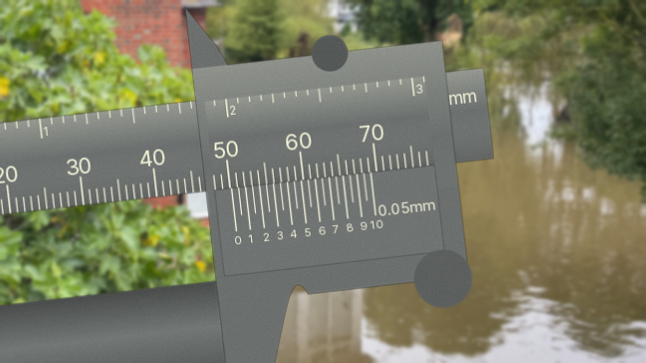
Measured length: 50.2 mm
